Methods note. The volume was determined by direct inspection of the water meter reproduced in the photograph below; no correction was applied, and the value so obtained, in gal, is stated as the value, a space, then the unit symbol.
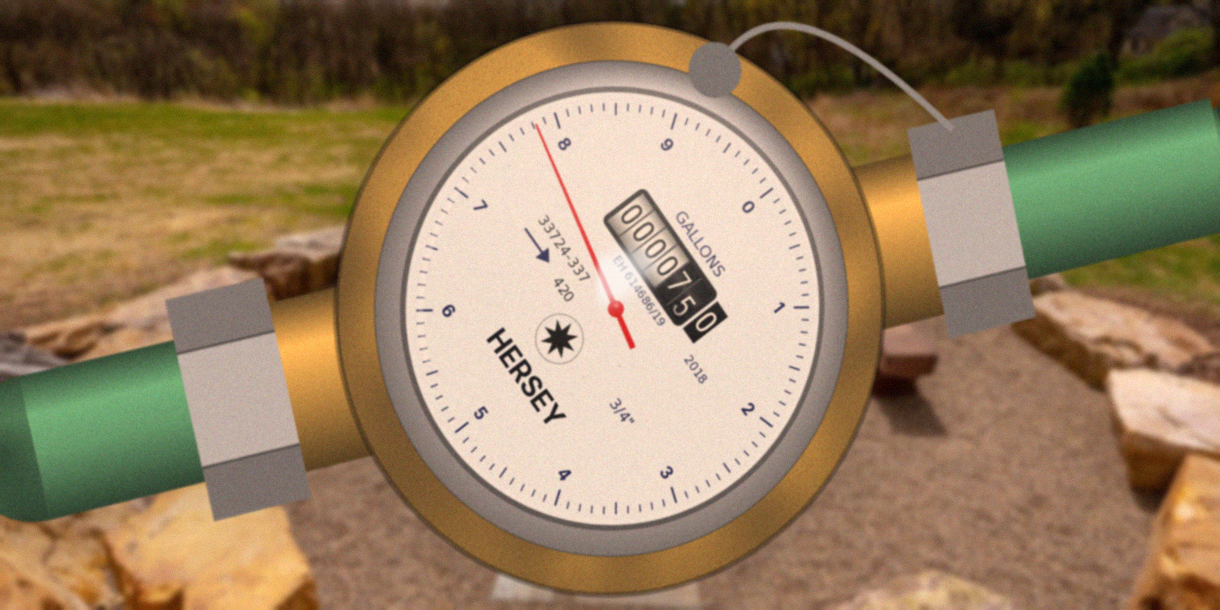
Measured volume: 747.8 gal
